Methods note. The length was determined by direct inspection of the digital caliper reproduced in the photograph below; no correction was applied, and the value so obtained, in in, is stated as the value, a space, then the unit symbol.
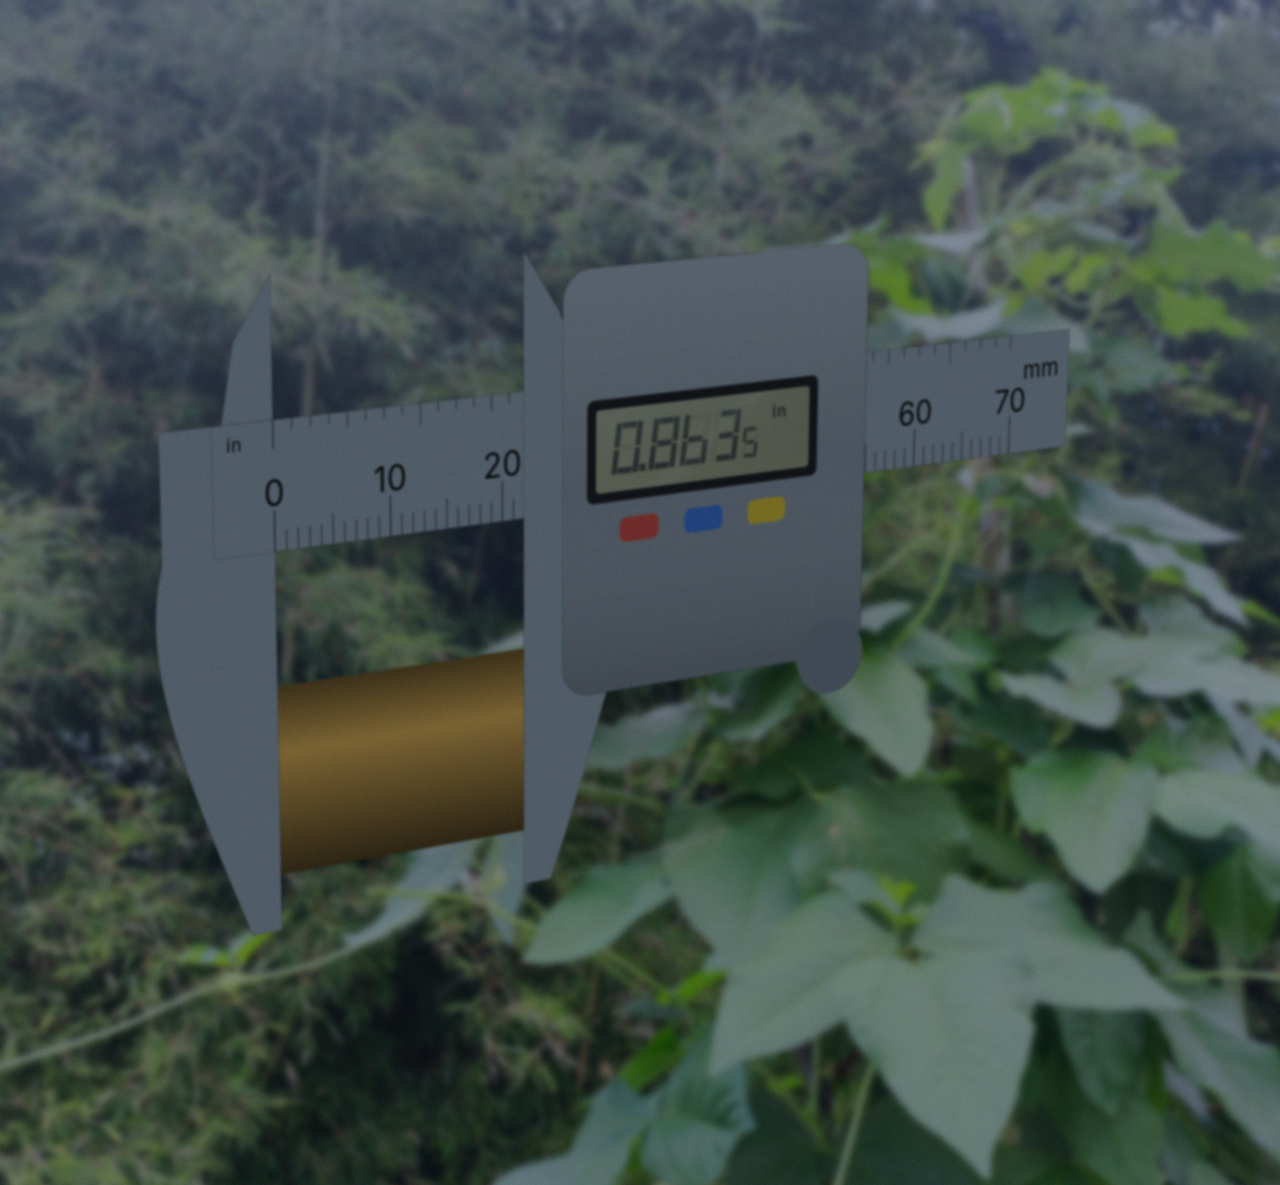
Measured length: 0.8635 in
